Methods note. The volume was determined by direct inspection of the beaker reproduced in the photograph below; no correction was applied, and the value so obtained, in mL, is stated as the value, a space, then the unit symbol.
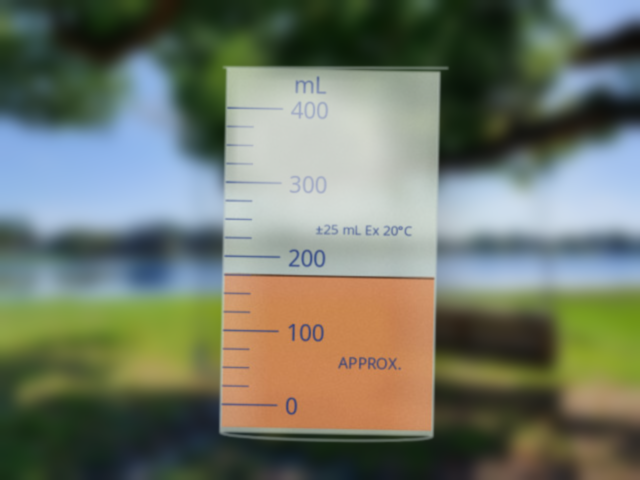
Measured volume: 175 mL
